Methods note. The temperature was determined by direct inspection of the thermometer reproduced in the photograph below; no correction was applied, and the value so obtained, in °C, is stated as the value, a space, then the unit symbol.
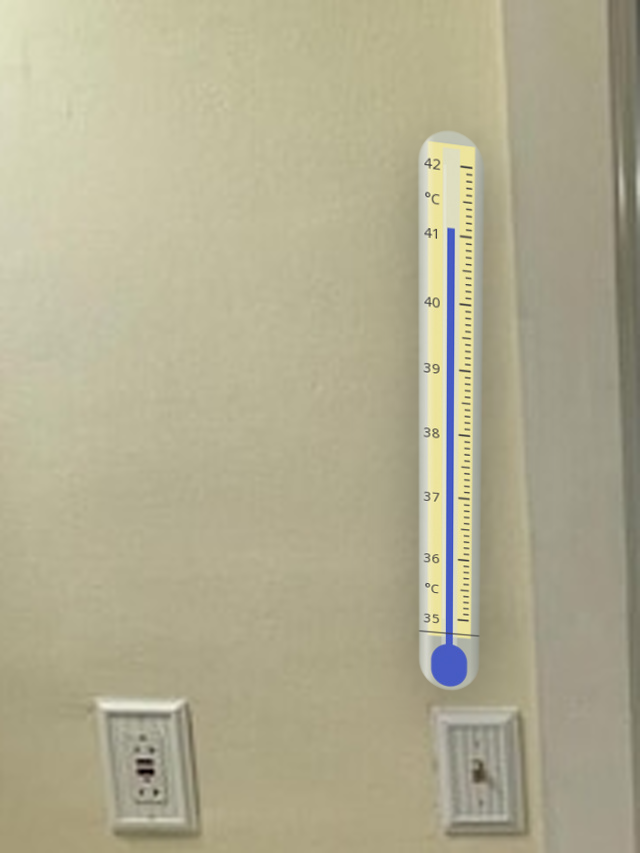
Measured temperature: 41.1 °C
